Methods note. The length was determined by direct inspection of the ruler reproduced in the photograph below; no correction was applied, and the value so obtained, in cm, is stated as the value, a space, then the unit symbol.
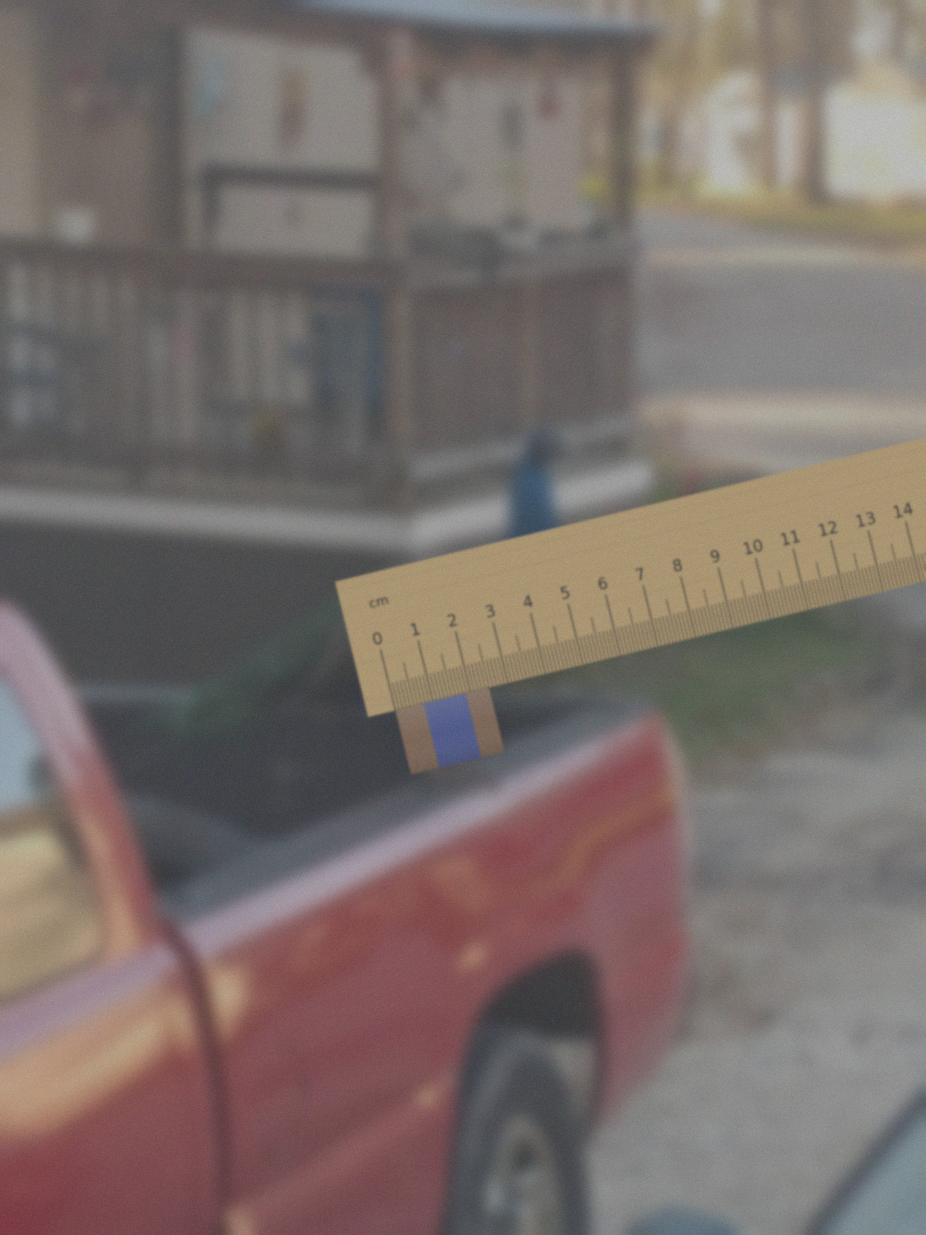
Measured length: 2.5 cm
